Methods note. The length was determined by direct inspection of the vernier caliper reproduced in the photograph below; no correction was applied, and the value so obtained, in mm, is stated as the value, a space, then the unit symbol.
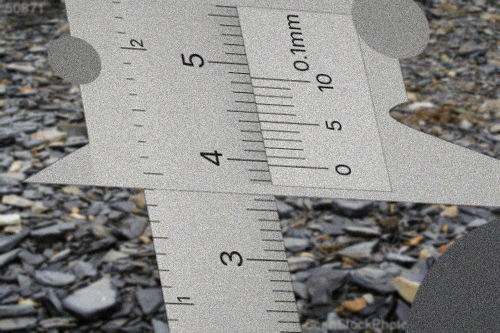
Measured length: 39.6 mm
